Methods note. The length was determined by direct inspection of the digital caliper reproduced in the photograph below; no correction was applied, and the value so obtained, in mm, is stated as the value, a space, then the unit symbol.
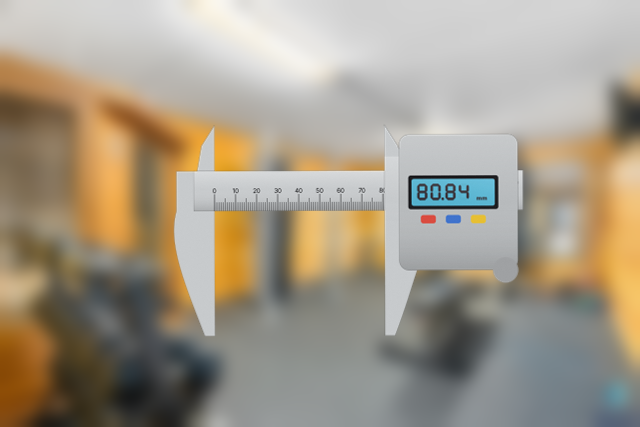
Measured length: 80.84 mm
